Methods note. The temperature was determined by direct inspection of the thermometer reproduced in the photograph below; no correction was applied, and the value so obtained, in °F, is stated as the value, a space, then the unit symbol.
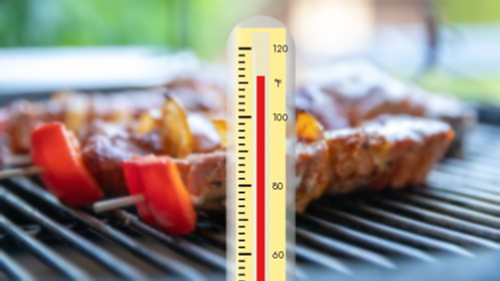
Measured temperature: 112 °F
